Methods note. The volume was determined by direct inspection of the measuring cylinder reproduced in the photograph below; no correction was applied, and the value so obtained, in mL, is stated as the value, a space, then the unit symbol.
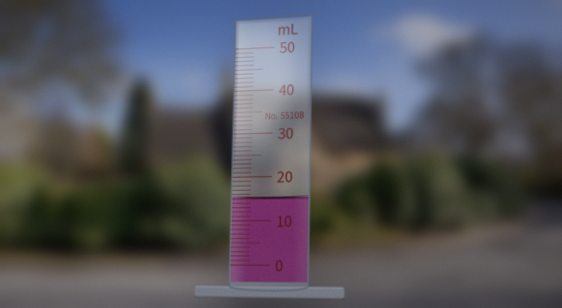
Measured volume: 15 mL
